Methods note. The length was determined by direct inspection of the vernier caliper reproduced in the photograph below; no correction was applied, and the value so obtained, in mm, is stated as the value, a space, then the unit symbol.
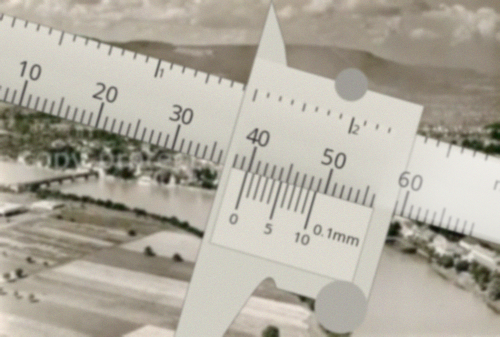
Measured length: 39.8 mm
